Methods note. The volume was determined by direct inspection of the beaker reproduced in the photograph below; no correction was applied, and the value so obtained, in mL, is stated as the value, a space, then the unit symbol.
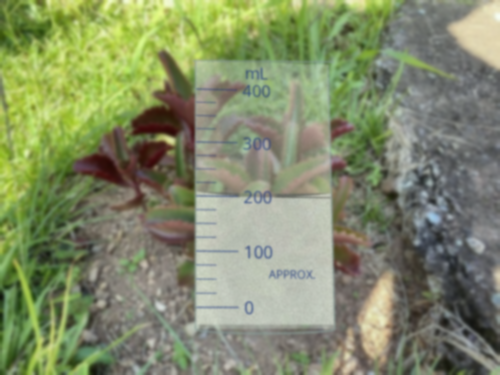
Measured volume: 200 mL
